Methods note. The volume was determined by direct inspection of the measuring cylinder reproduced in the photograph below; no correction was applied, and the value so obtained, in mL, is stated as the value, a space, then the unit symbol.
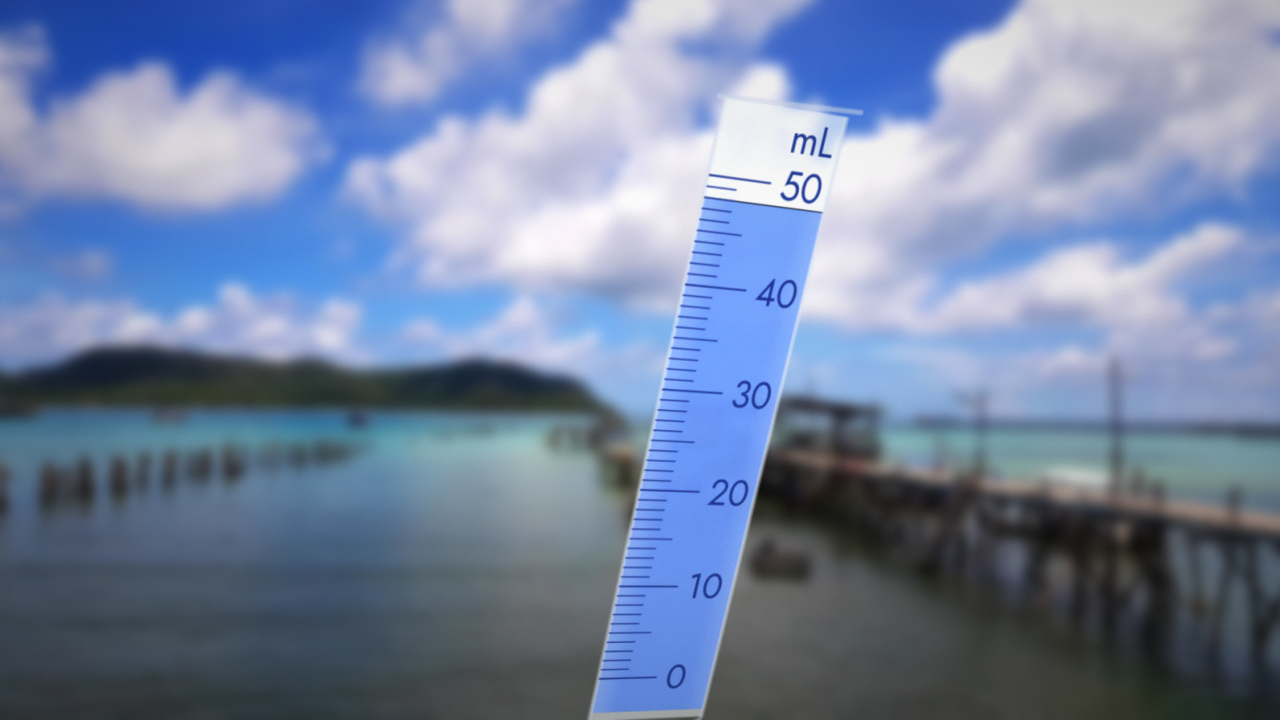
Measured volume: 48 mL
